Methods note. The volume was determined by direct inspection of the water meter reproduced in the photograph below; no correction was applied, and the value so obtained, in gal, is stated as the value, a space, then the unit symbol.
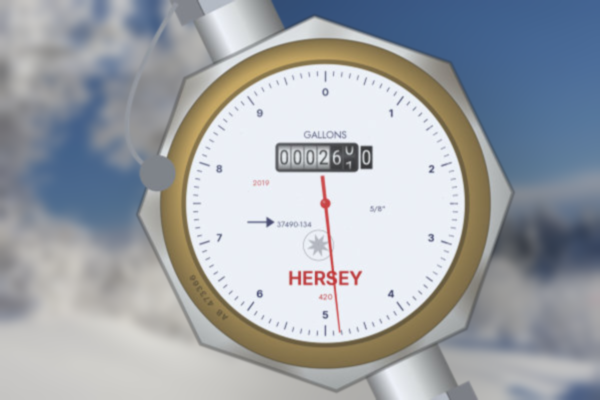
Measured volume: 2604.8 gal
